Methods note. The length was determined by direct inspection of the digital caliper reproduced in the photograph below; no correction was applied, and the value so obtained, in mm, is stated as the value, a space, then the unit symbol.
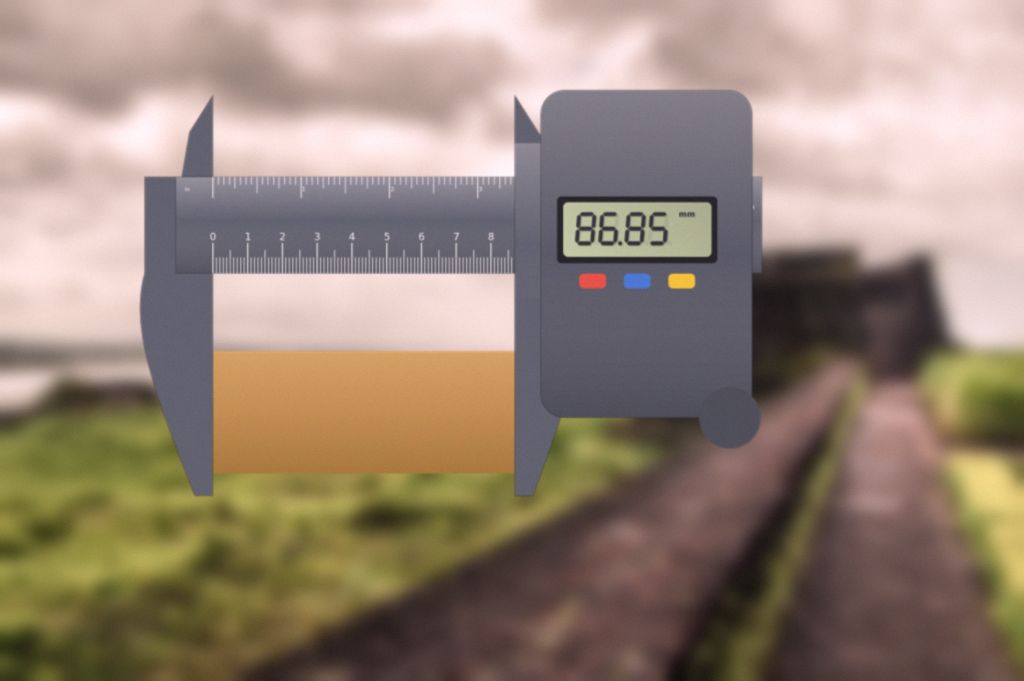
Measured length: 86.85 mm
